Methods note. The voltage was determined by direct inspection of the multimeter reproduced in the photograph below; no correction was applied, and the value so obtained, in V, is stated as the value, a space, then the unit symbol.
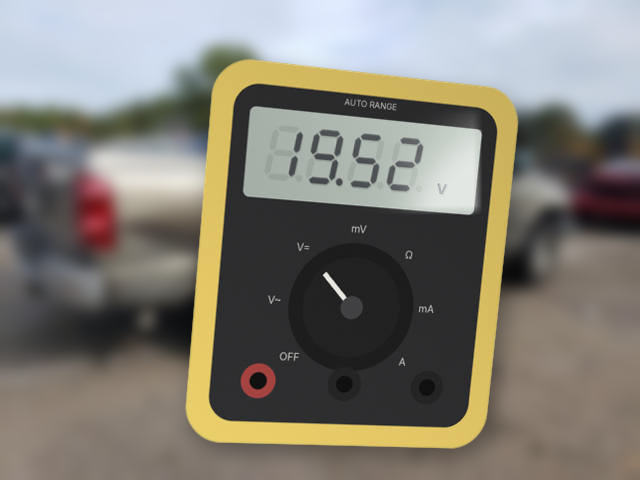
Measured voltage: 19.52 V
